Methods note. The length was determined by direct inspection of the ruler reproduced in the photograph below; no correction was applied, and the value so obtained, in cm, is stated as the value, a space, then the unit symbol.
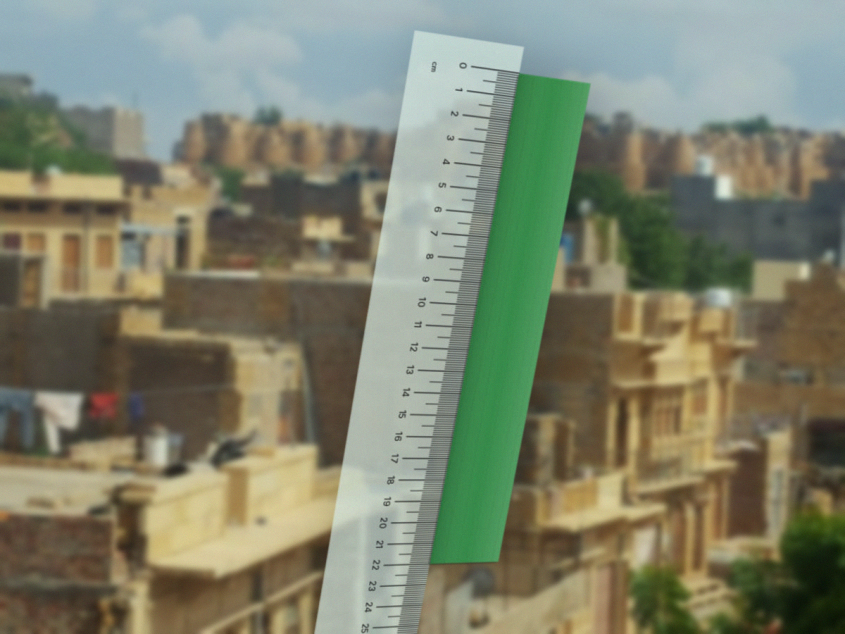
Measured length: 22 cm
